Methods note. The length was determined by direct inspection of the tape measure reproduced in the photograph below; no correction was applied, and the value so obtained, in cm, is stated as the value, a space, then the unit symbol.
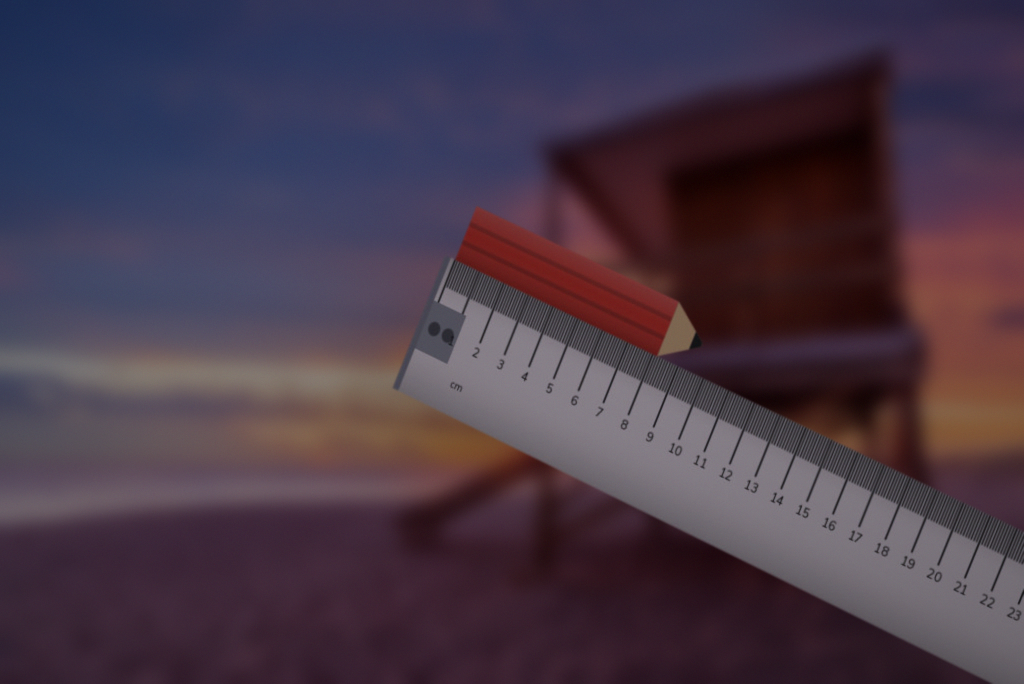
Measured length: 9.5 cm
